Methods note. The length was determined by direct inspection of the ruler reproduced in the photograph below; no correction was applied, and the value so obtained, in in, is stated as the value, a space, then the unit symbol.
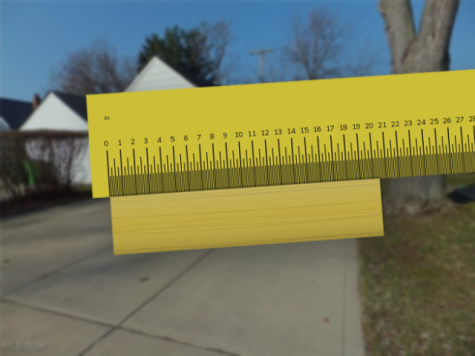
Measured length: 20.5 in
